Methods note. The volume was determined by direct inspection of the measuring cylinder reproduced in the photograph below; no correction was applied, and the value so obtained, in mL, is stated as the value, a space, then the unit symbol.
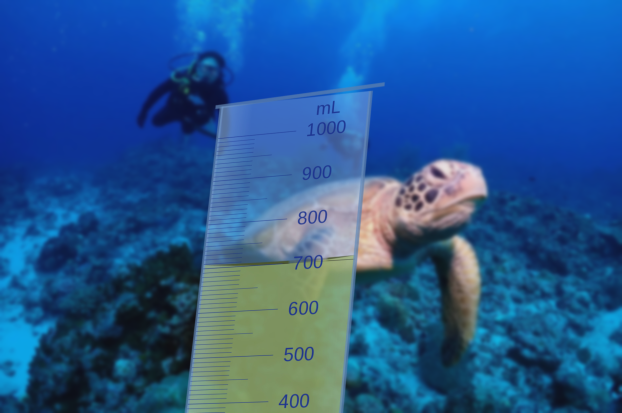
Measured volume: 700 mL
